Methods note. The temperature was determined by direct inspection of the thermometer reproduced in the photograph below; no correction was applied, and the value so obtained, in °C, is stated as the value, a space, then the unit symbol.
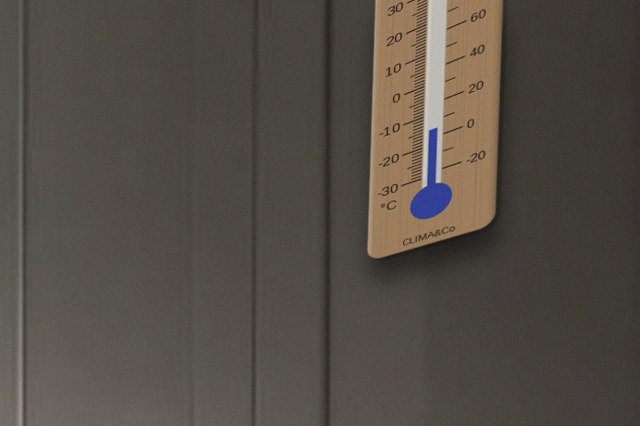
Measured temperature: -15 °C
